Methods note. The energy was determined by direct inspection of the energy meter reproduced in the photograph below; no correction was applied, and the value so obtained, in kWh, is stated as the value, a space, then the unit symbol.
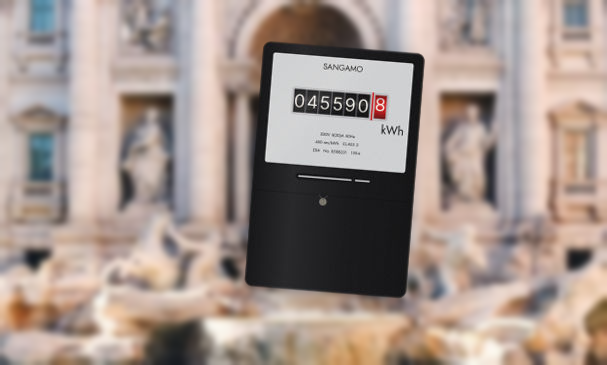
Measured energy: 45590.8 kWh
